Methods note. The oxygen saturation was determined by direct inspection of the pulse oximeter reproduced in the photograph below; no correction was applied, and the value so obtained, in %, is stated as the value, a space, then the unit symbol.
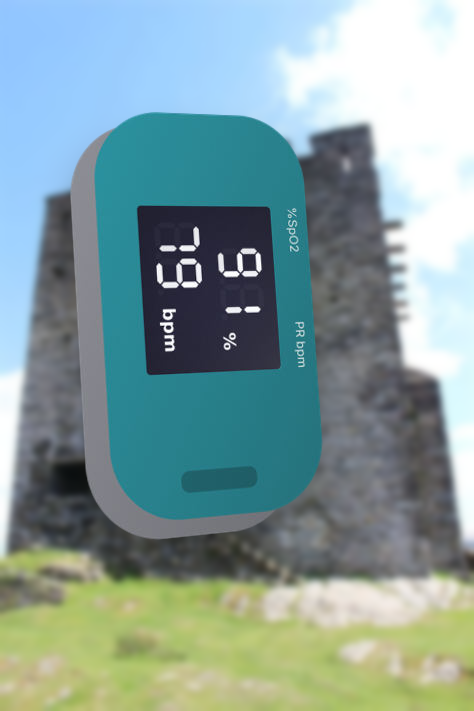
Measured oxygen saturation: 91 %
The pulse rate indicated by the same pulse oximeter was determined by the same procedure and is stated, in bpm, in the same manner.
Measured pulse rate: 79 bpm
